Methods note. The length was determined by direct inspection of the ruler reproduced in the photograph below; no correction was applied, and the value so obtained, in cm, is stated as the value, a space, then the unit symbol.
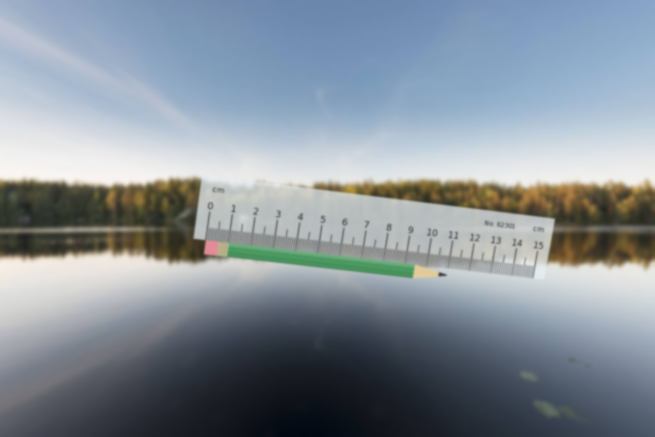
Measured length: 11 cm
